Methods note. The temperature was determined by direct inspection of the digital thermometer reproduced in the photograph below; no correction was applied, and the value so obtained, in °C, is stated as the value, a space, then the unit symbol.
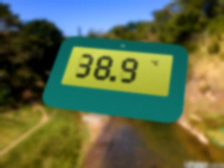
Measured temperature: 38.9 °C
